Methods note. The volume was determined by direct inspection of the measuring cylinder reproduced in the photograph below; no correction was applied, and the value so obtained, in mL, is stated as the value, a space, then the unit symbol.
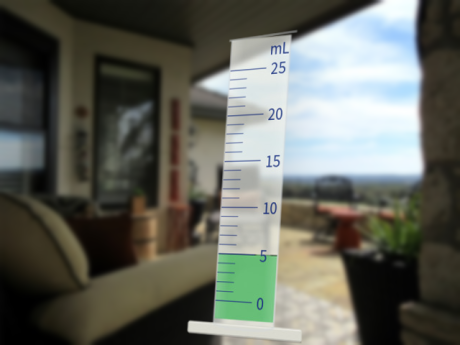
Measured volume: 5 mL
